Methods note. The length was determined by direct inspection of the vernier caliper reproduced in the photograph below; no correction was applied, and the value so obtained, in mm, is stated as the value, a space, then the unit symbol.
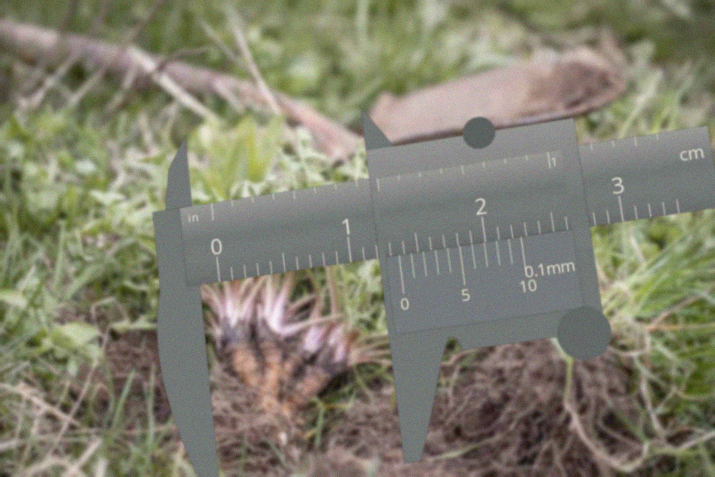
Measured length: 13.6 mm
